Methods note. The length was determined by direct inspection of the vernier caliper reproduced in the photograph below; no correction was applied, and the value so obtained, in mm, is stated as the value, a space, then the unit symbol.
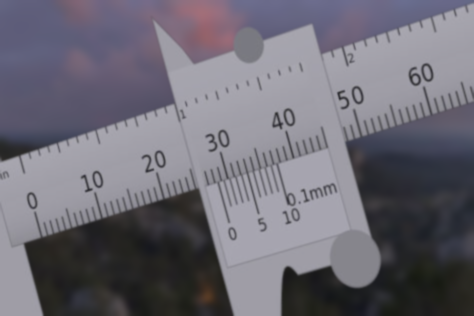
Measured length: 28.5 mm
